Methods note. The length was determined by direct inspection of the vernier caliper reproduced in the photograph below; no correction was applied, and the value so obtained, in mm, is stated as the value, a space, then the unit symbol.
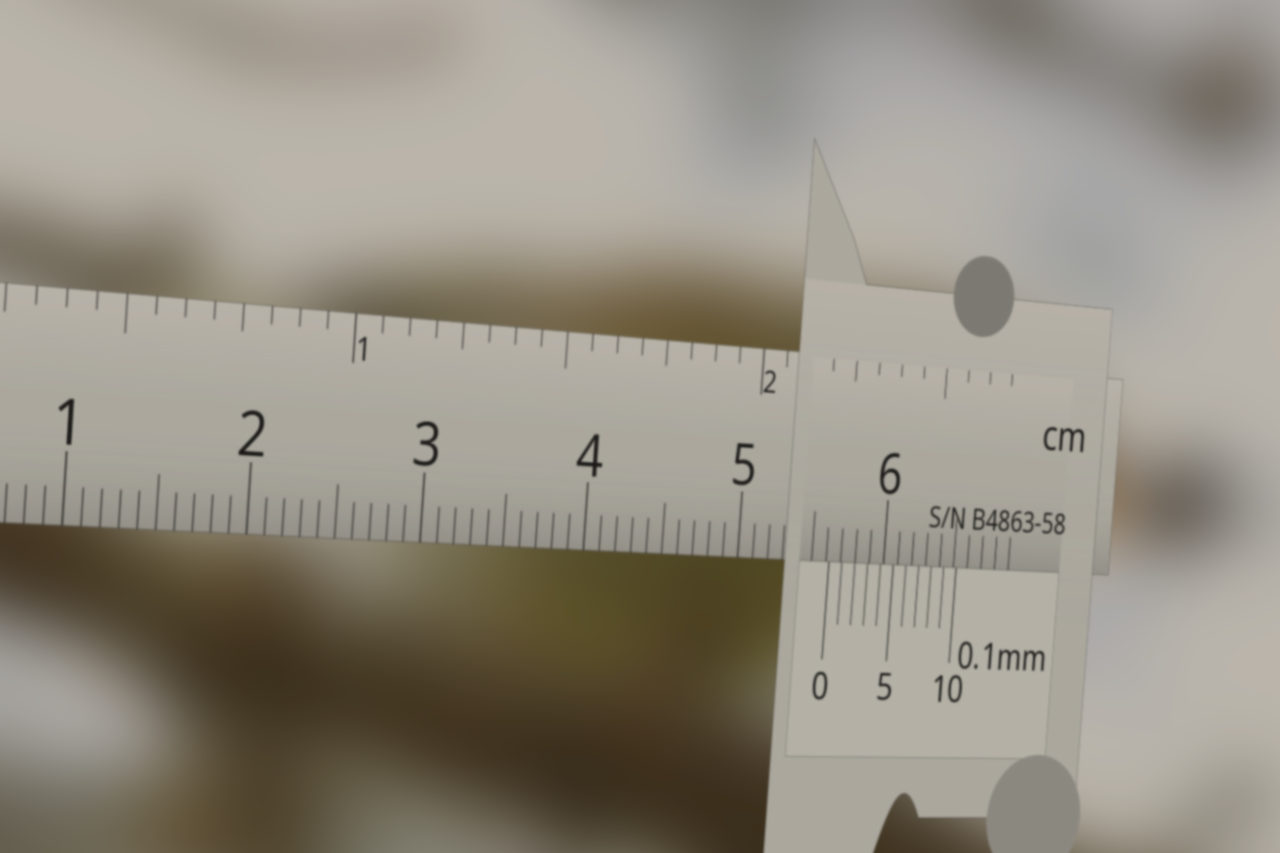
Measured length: 56.2 mm
